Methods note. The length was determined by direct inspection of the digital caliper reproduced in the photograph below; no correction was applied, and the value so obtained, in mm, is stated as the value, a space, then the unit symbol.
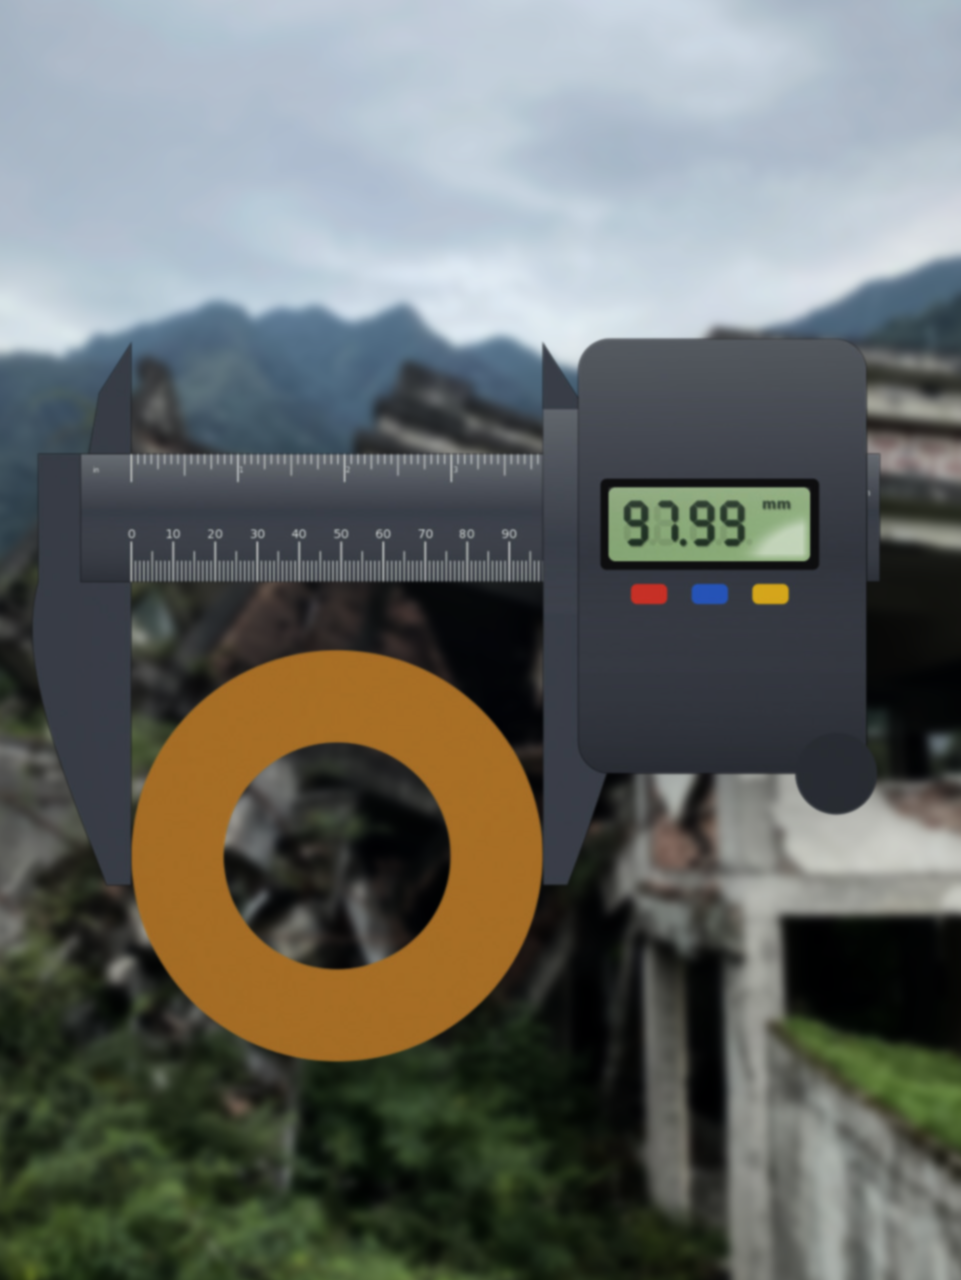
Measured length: 97.99 mm
